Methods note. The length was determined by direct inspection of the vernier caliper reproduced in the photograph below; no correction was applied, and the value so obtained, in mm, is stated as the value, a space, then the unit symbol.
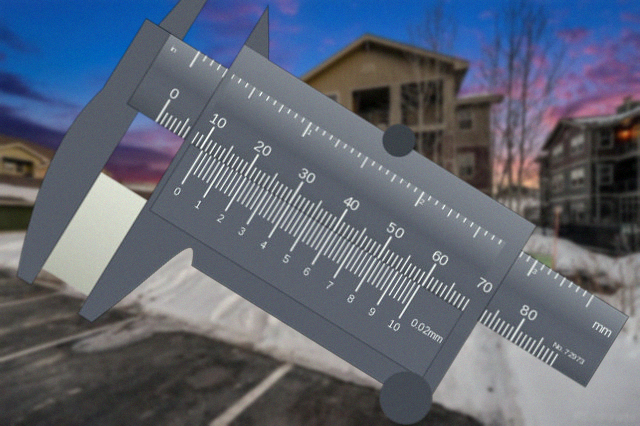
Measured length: 10.5 mm
